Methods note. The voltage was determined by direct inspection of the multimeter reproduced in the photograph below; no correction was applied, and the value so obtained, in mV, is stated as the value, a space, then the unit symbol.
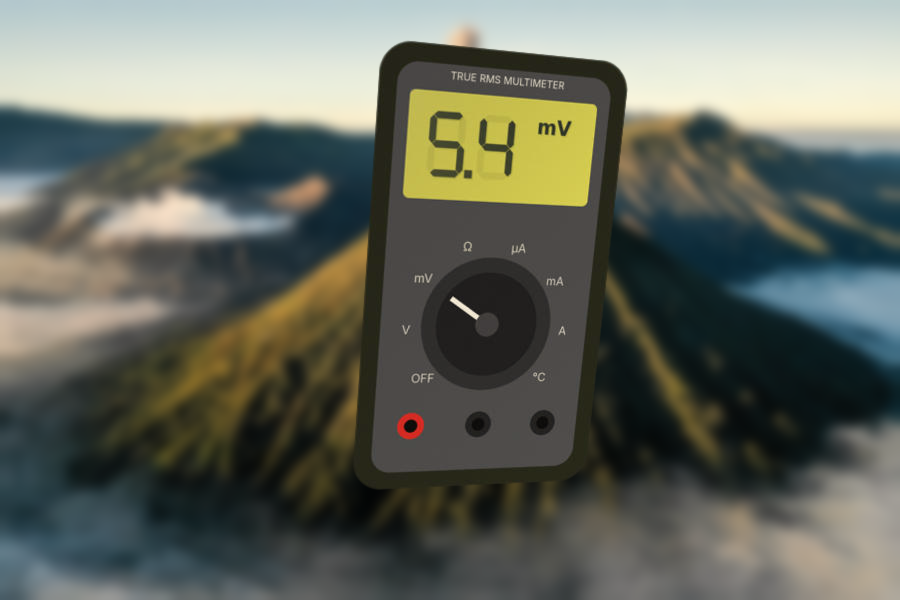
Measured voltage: 5.4 mV
